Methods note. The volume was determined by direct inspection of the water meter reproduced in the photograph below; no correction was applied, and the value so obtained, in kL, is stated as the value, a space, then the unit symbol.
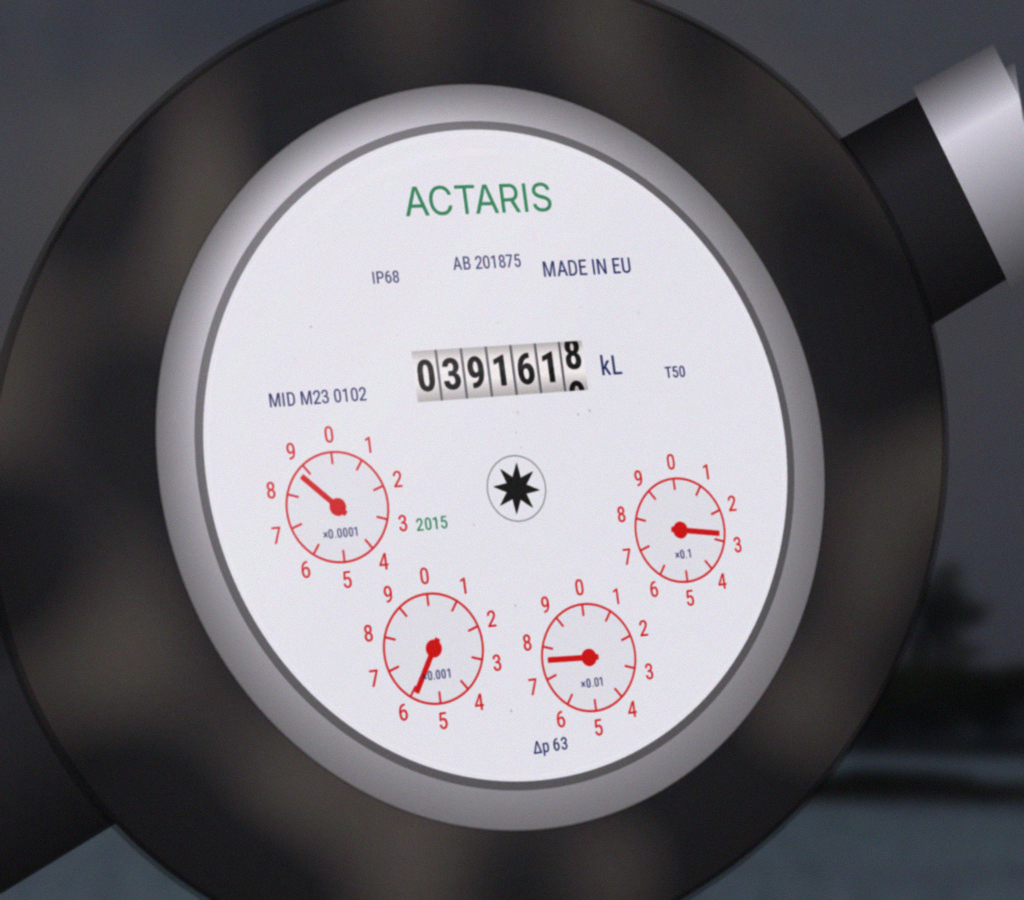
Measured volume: 391618.2758 kL
